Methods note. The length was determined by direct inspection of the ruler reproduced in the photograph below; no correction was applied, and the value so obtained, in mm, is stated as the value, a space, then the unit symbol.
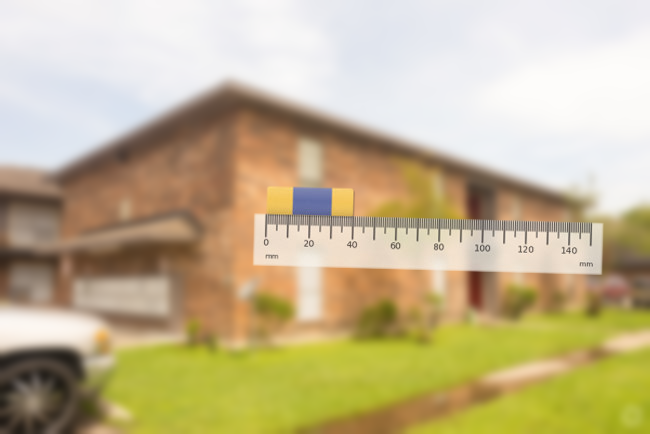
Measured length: 40 mm
